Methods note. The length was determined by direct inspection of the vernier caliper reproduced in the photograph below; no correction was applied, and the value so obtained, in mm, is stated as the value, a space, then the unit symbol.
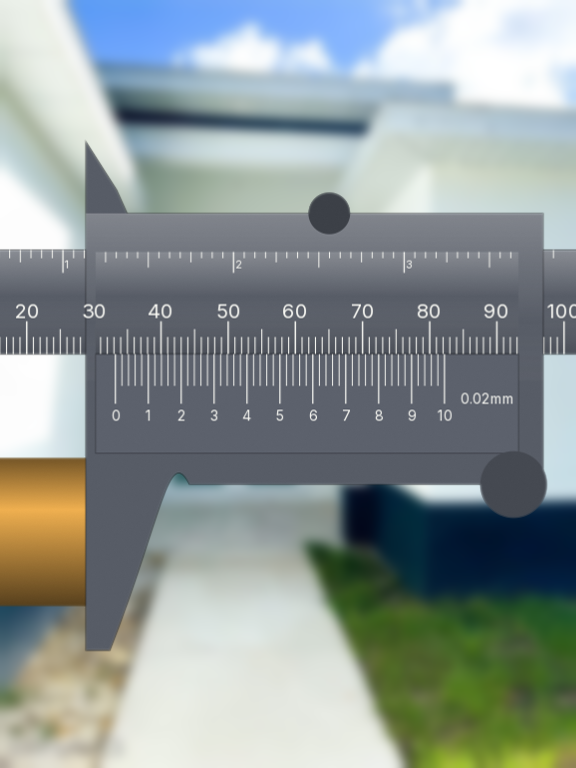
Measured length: 33.2 mm
